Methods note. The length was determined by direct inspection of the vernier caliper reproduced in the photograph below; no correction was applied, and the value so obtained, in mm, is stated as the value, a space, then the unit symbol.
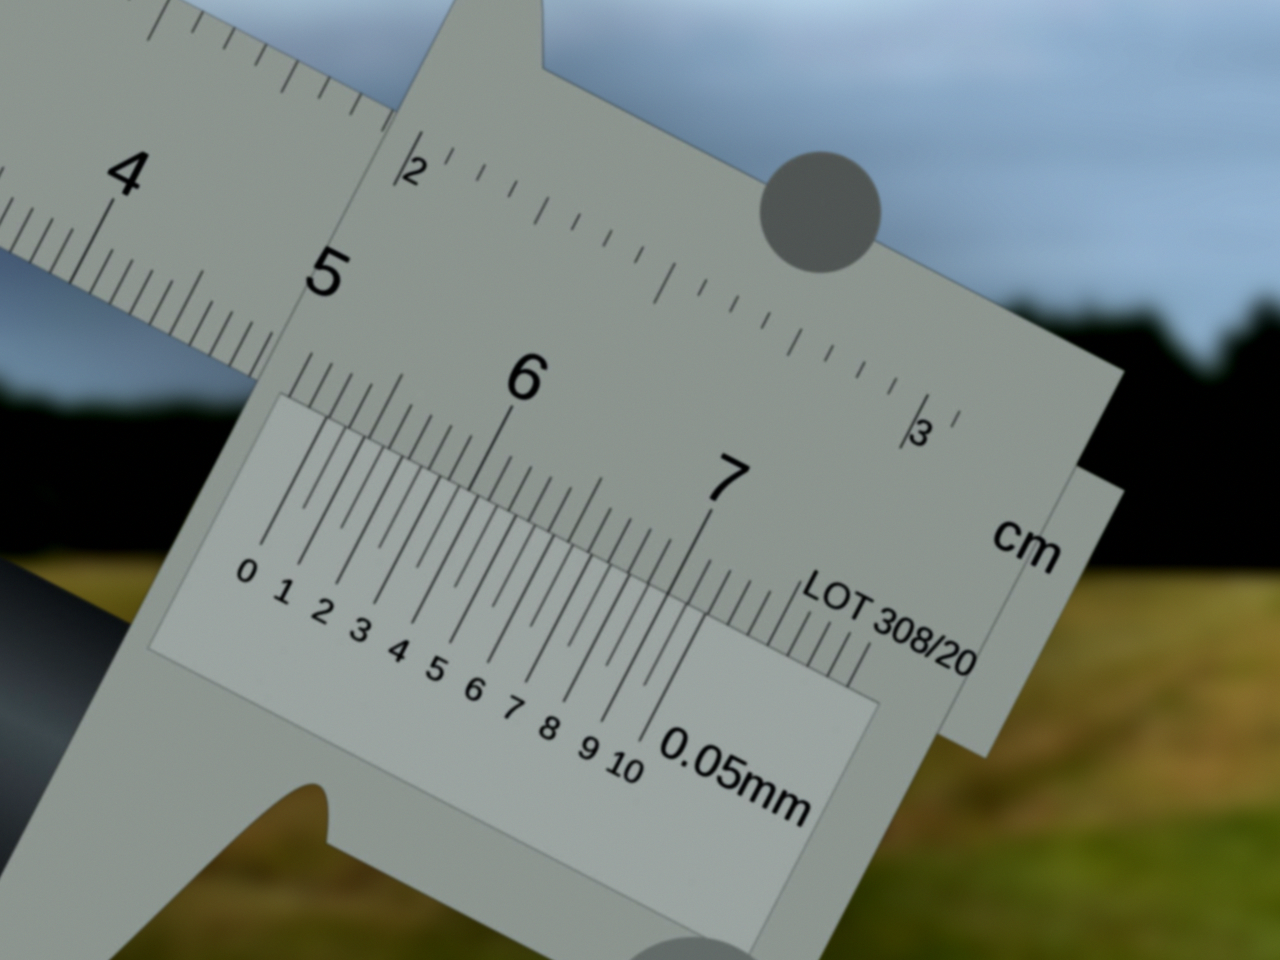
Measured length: 52.9 mm
